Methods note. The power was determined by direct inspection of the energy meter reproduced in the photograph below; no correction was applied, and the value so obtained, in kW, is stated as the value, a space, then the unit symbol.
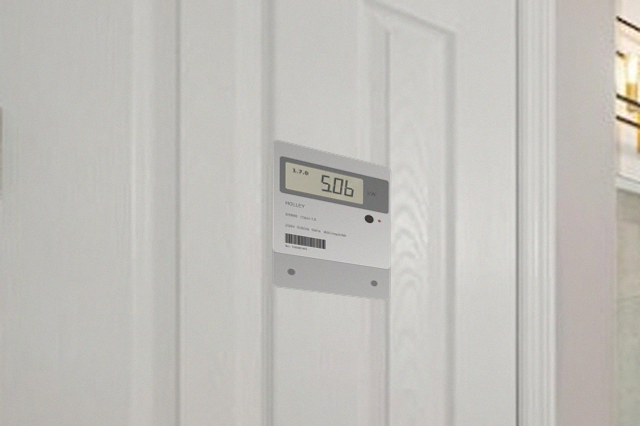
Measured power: 5.06 kW
